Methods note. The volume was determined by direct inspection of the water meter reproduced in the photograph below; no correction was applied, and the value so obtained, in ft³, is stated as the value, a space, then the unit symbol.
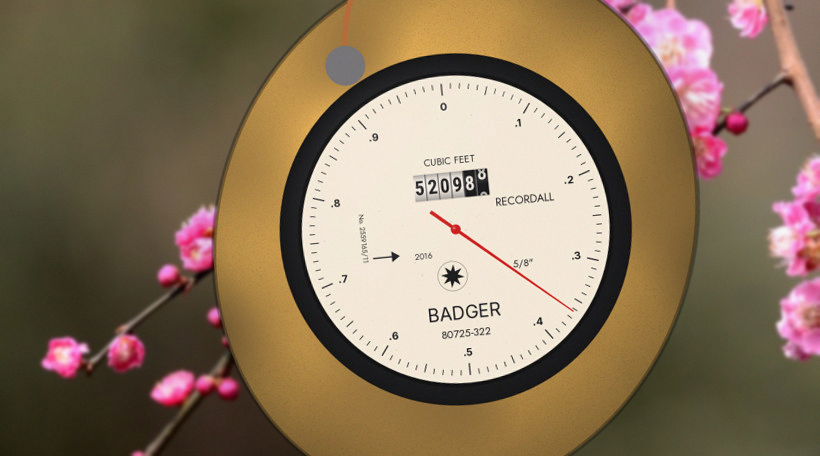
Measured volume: 520988.36 ft³
